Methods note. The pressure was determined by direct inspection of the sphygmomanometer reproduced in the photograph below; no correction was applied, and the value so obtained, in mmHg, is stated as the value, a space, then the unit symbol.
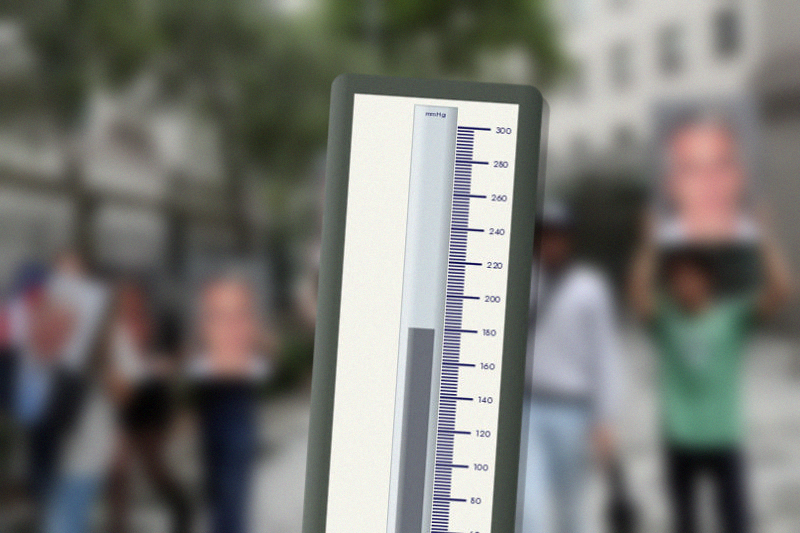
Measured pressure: 180 mmHg
